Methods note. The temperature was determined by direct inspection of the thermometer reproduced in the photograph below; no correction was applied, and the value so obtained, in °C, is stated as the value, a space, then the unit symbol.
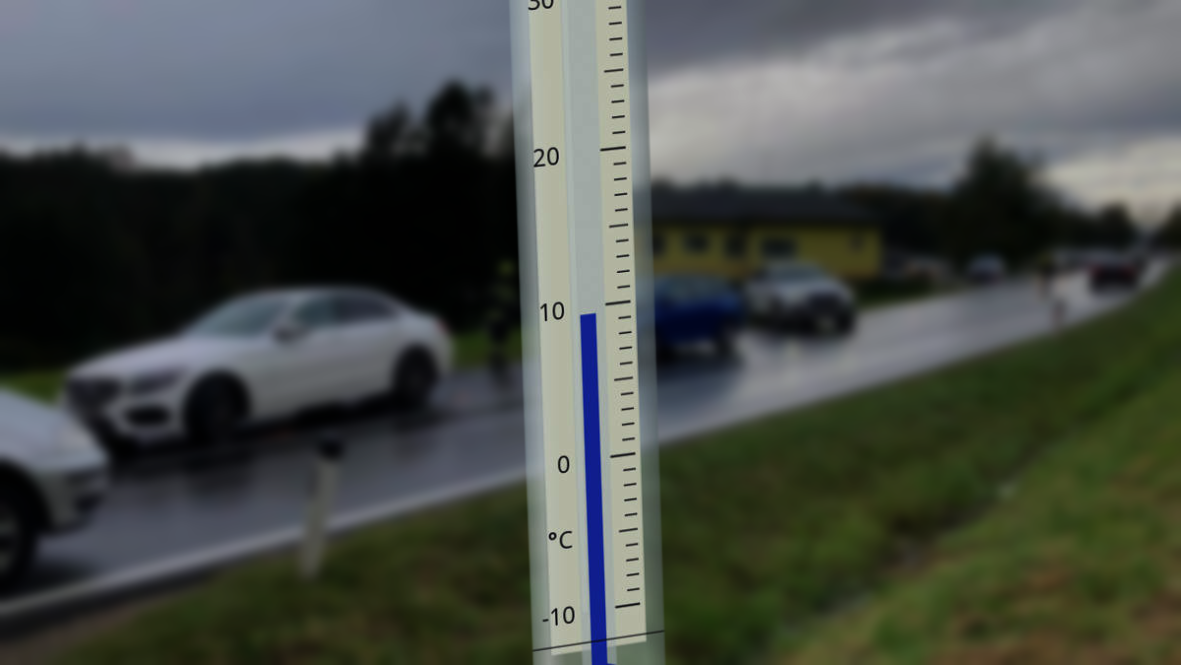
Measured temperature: 9.5 °C
